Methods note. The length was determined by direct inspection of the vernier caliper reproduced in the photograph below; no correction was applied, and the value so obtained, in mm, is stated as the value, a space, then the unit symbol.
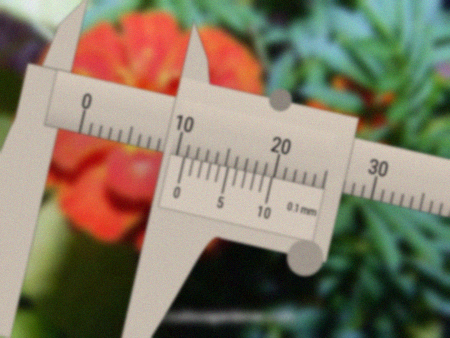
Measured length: 10.8 mm
